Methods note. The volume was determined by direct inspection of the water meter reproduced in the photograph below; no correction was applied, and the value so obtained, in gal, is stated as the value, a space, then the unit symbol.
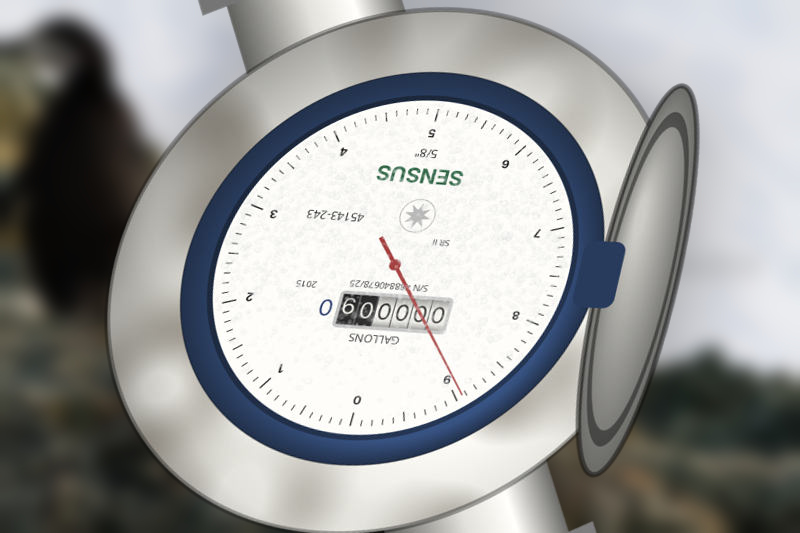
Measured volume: 88.9 gal
